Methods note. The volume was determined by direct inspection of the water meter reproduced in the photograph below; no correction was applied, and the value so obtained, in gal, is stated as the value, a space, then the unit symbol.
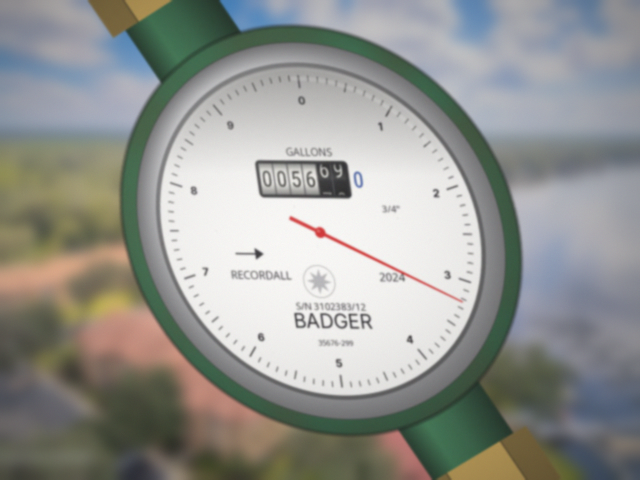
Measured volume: 56693.2 gal
